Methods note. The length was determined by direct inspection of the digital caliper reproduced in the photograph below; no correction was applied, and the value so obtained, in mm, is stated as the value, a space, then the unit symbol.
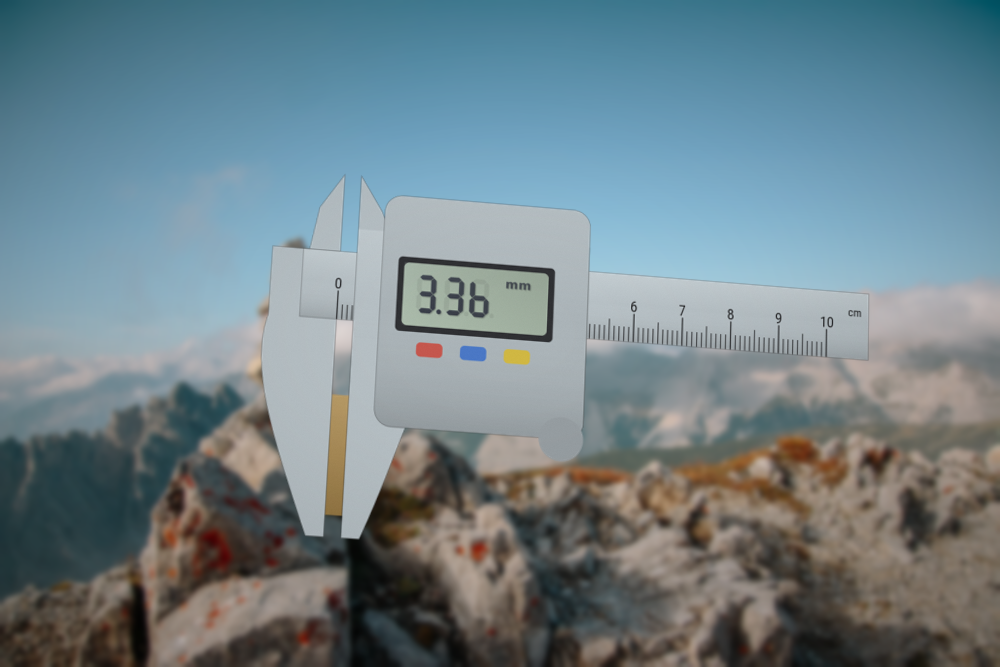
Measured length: 3.36 mm
